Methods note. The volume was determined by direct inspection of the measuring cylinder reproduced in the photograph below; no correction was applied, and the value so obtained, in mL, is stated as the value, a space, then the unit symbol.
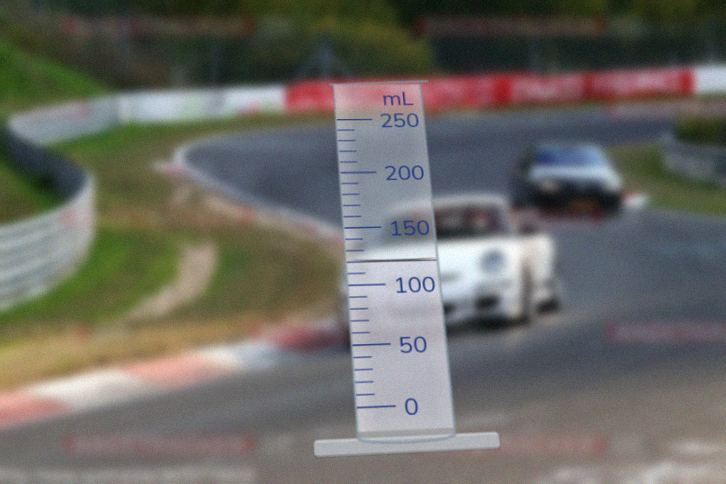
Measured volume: 120 mL
